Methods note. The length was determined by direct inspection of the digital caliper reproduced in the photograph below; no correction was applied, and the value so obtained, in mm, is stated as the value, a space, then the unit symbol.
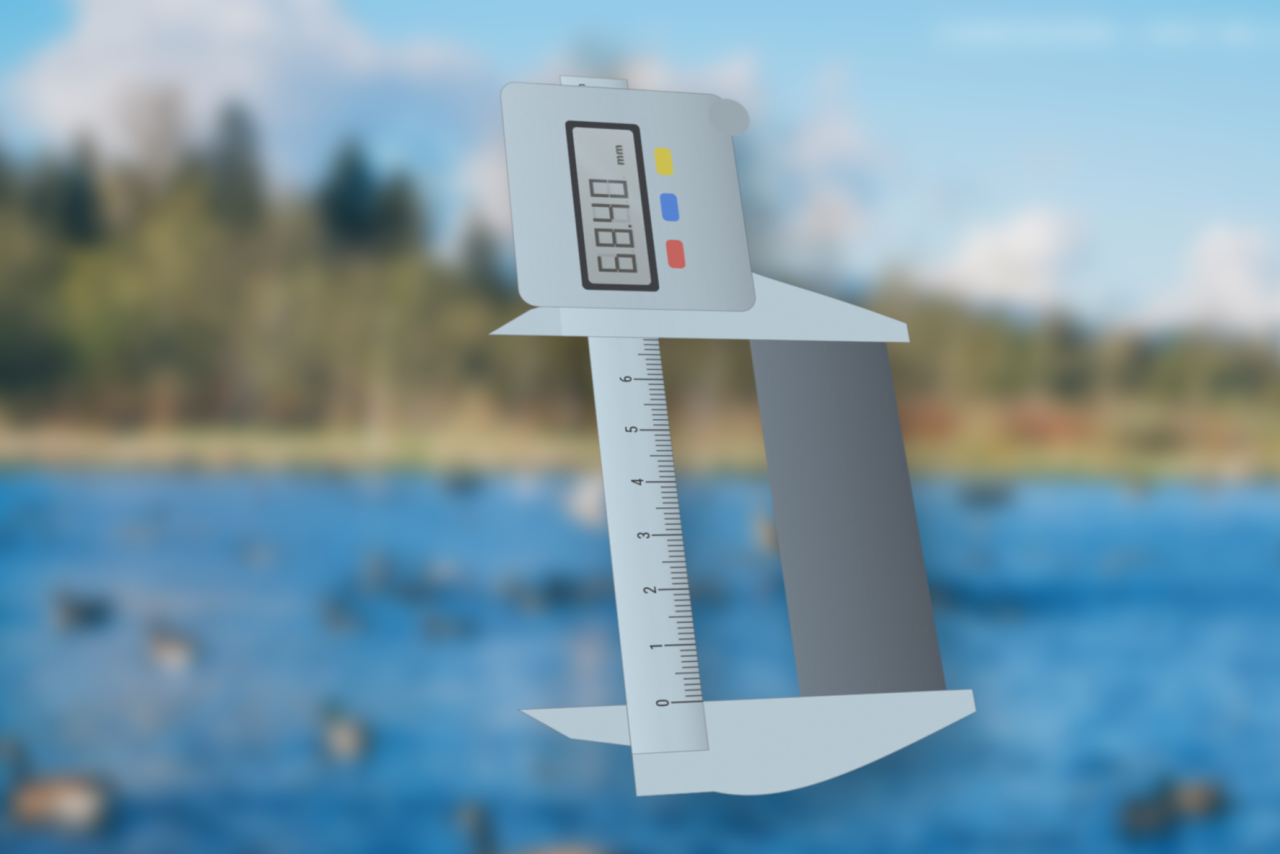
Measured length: 68.40 mm
